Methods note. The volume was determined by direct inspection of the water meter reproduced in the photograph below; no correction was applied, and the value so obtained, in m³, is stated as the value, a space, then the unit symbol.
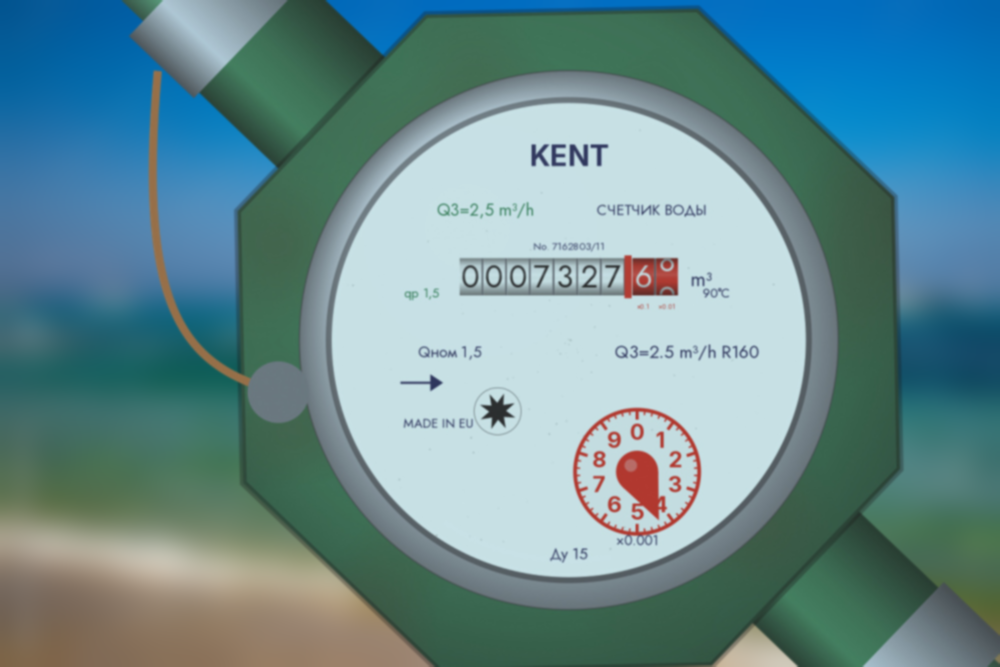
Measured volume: 7327.684 m³
